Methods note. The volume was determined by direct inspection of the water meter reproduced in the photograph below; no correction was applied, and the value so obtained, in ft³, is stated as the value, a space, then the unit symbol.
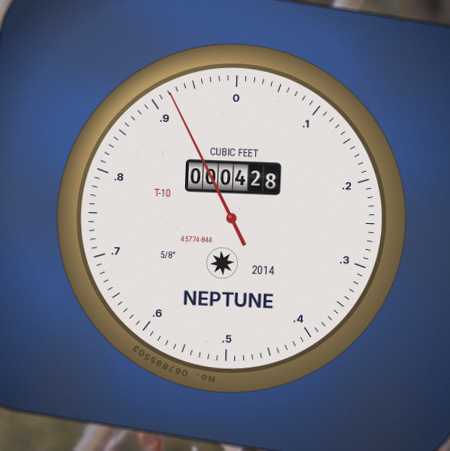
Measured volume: 427.92 ft³
